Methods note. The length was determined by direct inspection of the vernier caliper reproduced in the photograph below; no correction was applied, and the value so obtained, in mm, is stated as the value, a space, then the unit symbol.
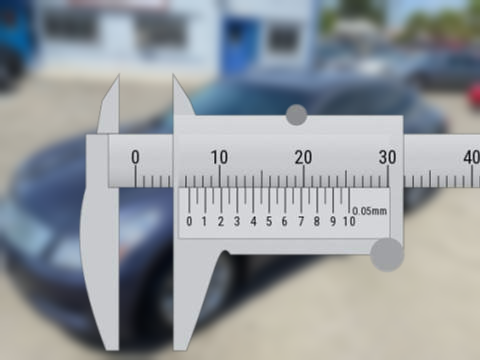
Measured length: 6.4 mm
